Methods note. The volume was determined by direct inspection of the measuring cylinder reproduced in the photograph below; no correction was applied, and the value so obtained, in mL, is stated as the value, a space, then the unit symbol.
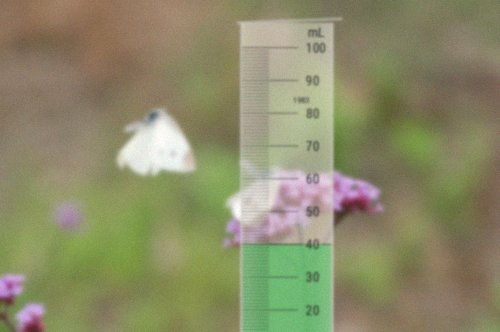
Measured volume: 40 mL
